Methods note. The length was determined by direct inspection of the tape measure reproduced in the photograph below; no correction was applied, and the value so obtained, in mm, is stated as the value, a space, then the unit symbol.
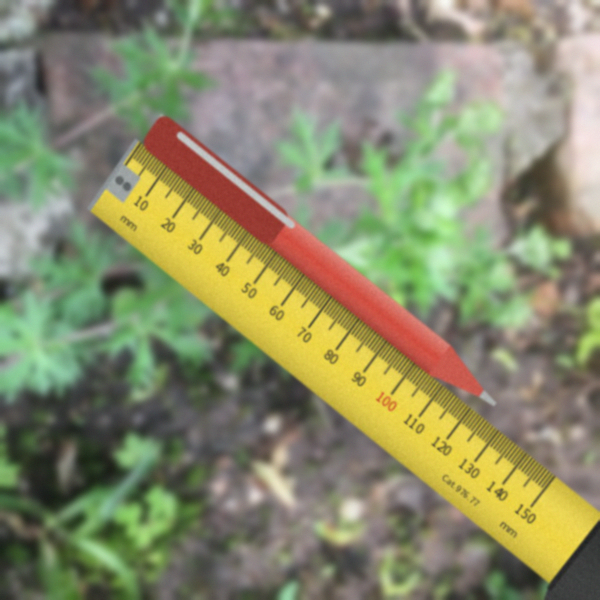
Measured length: 125 mm
